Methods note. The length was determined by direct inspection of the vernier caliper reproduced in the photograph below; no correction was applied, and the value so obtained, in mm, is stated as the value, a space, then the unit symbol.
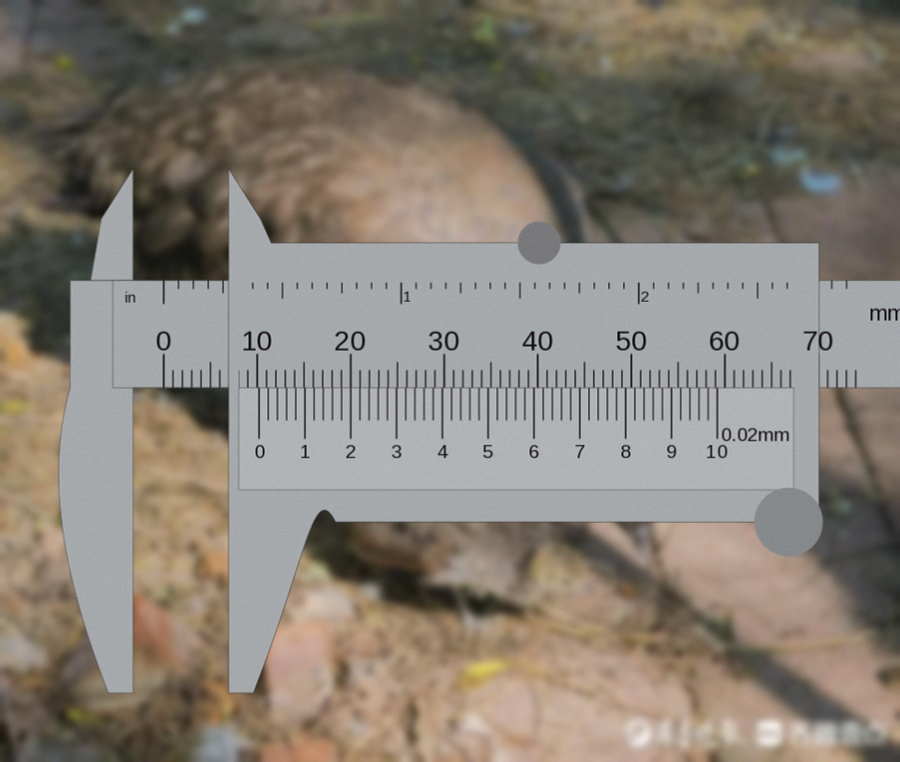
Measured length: 10.2 mm
